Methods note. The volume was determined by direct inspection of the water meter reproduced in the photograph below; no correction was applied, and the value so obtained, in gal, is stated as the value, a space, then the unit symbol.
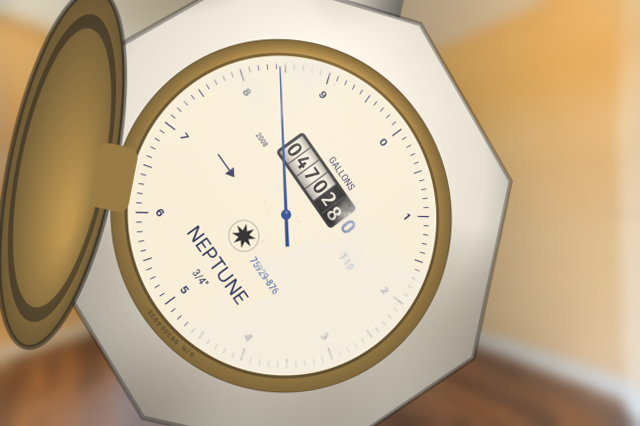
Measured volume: 470278.4 gal
